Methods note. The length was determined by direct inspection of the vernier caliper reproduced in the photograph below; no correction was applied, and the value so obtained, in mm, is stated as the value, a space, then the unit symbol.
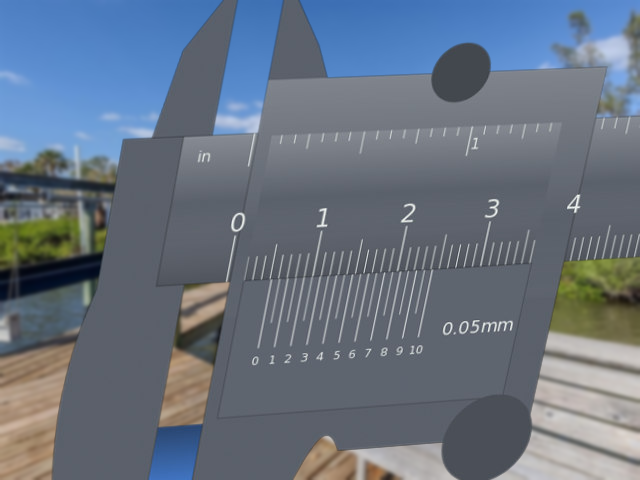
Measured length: 5.2 mm
